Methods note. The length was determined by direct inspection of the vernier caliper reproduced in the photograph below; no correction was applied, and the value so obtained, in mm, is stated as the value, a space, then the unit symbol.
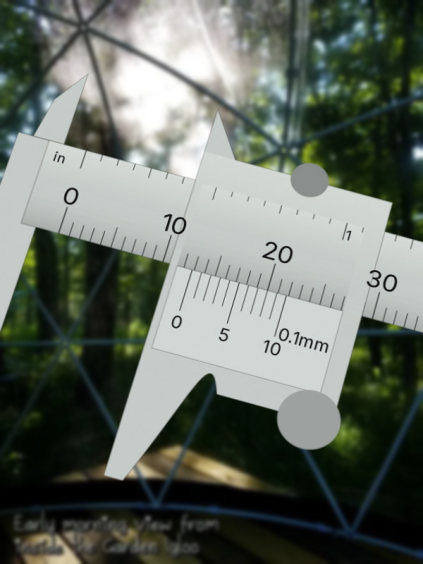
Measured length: 12.8 mm
